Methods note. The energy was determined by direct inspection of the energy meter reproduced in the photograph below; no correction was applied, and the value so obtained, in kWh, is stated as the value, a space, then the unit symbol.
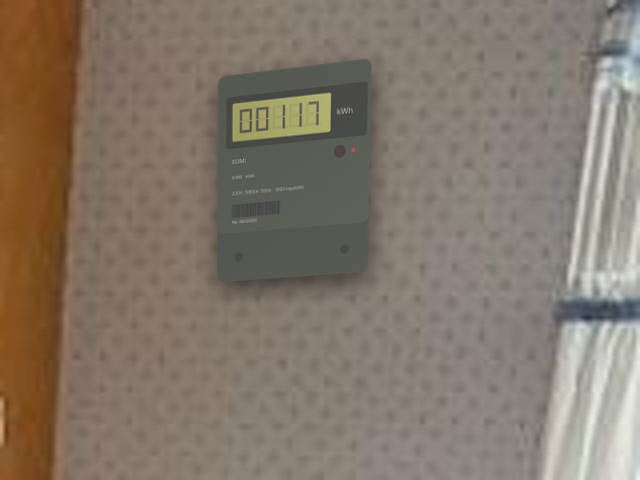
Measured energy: 117 kWh
